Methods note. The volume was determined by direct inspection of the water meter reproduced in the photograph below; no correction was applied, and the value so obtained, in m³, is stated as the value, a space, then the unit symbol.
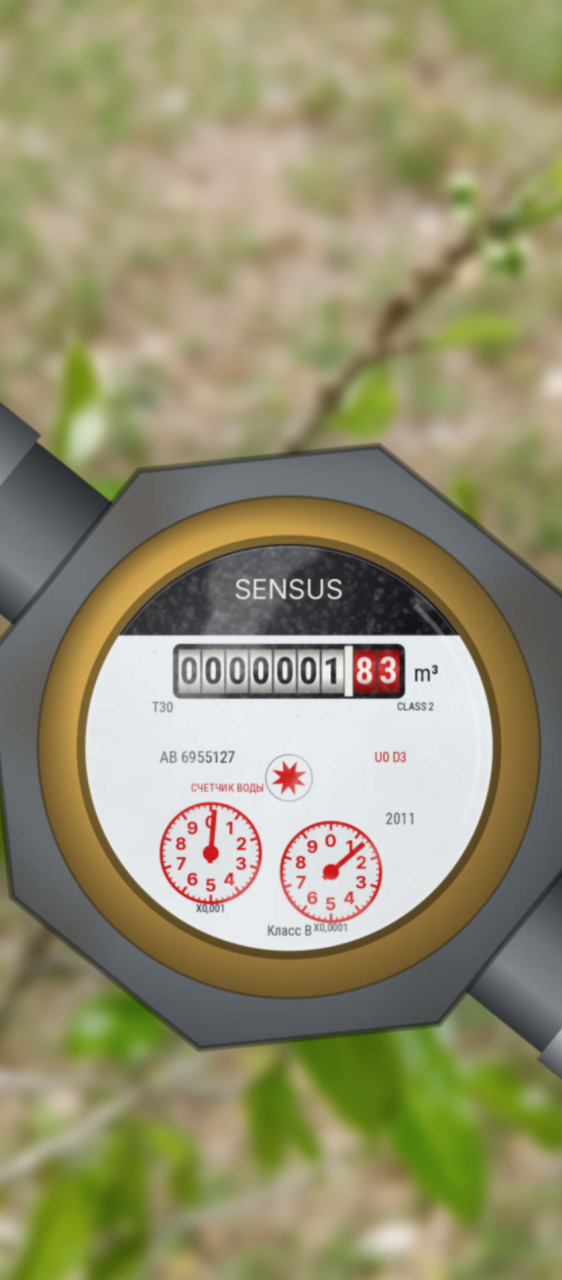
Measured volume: 1.8301 m³
